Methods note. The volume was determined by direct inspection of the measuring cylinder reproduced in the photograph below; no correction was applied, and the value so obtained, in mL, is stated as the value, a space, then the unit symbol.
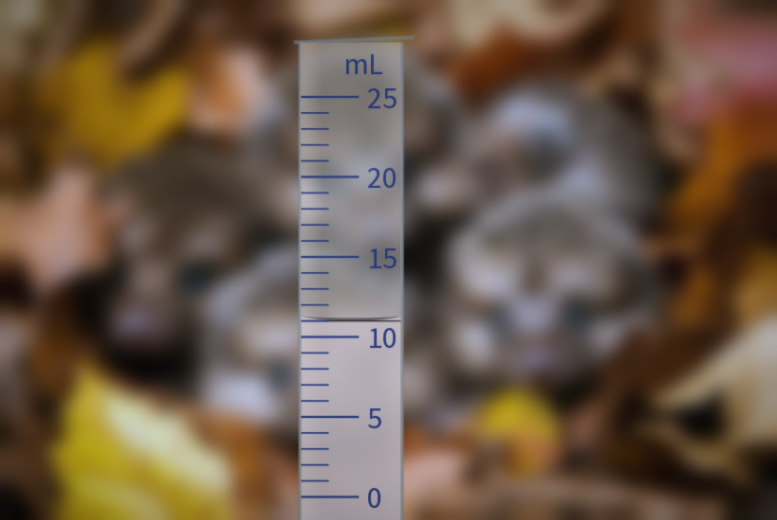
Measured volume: 11 mL
